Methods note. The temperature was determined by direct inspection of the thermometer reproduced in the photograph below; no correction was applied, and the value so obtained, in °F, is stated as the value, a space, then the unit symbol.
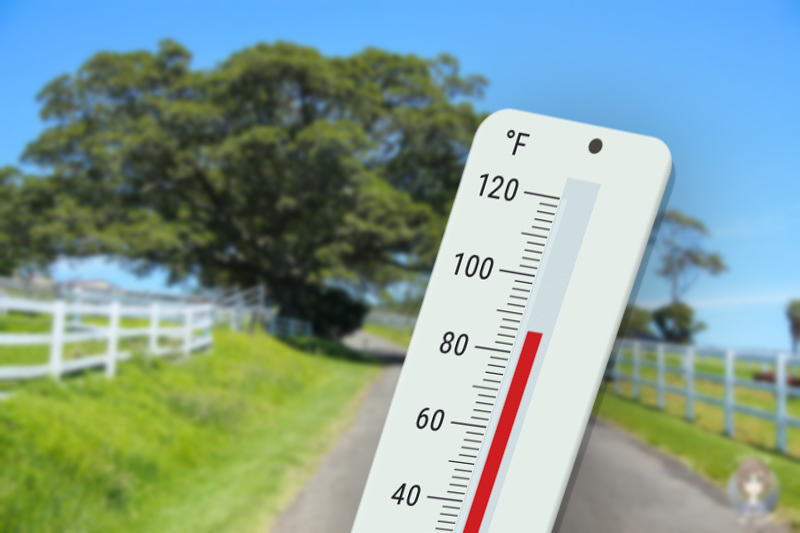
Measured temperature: 86 °F
